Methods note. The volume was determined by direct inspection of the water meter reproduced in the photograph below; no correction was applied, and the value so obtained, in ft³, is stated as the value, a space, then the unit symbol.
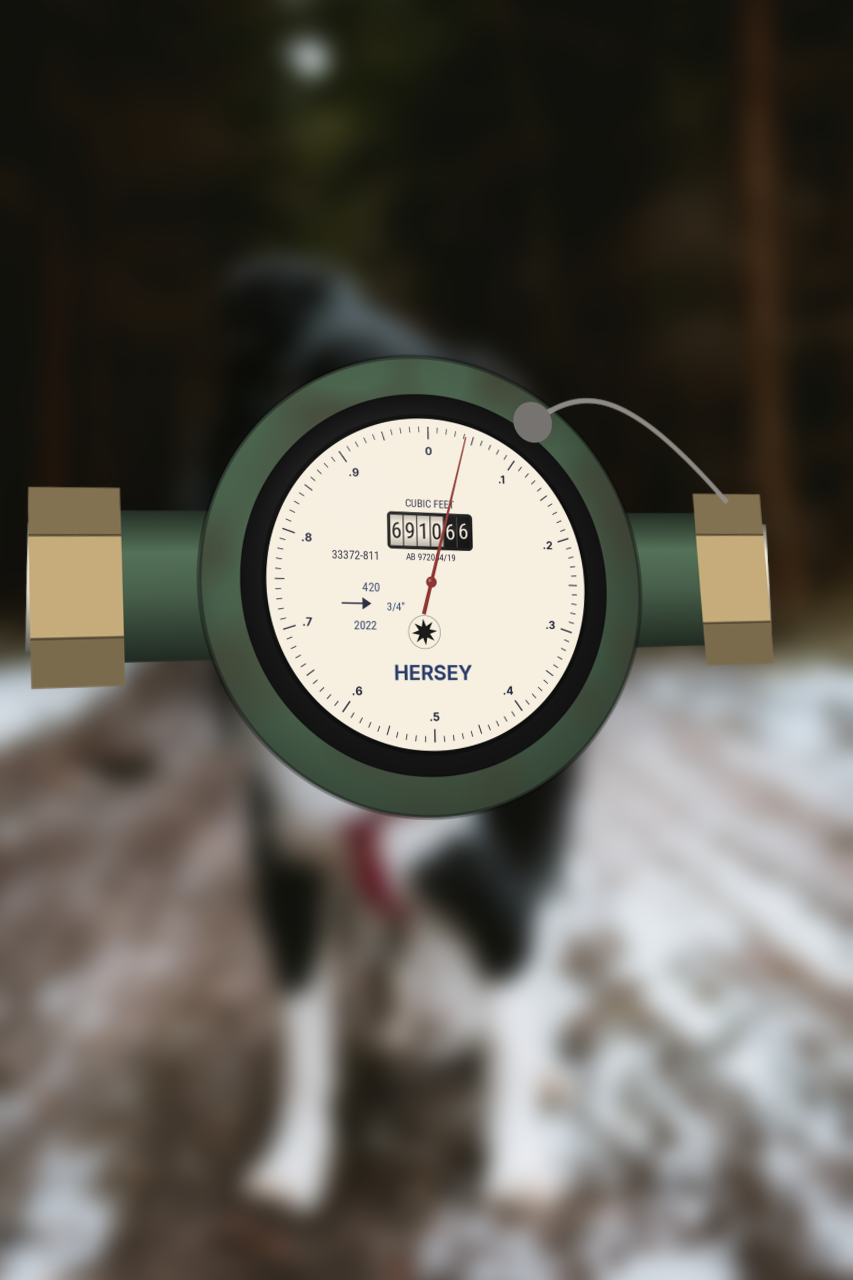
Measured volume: 691066.04 ft³
